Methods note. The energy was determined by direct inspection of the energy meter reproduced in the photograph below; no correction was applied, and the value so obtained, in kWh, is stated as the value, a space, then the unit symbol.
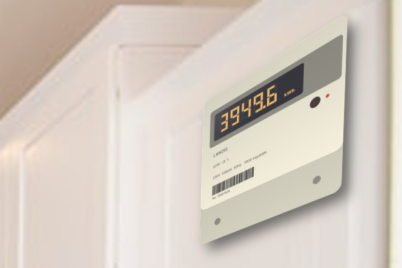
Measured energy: 3949.6 kWh
